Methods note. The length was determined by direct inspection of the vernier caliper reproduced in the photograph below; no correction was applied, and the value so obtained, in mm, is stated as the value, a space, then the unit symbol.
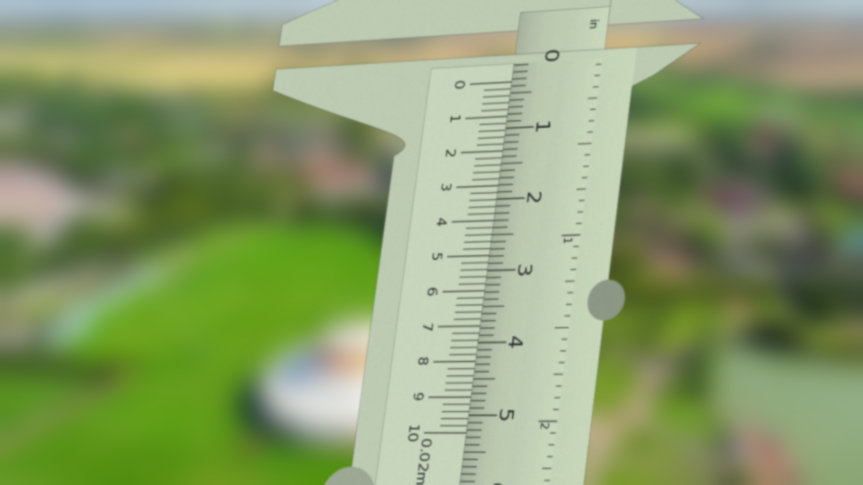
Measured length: 3.4 mm
